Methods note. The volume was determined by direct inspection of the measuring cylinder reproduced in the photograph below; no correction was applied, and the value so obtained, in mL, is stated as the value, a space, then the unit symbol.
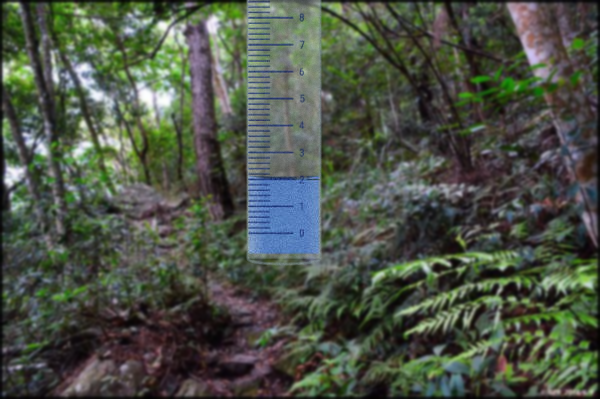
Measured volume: 2 mL
